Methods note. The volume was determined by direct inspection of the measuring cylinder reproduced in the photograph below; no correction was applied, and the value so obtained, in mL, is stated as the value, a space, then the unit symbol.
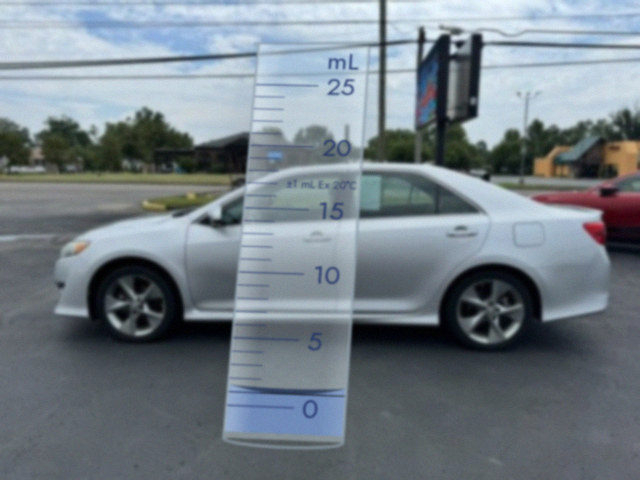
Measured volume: 1 mL
